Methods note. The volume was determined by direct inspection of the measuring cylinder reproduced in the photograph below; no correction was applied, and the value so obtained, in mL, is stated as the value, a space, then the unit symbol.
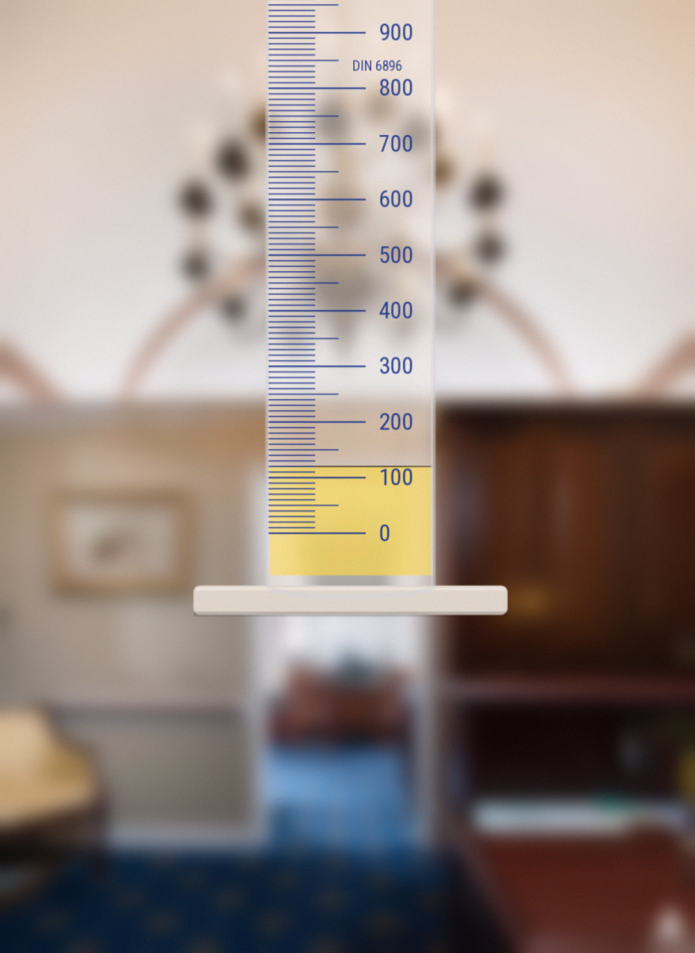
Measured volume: 120 mL
